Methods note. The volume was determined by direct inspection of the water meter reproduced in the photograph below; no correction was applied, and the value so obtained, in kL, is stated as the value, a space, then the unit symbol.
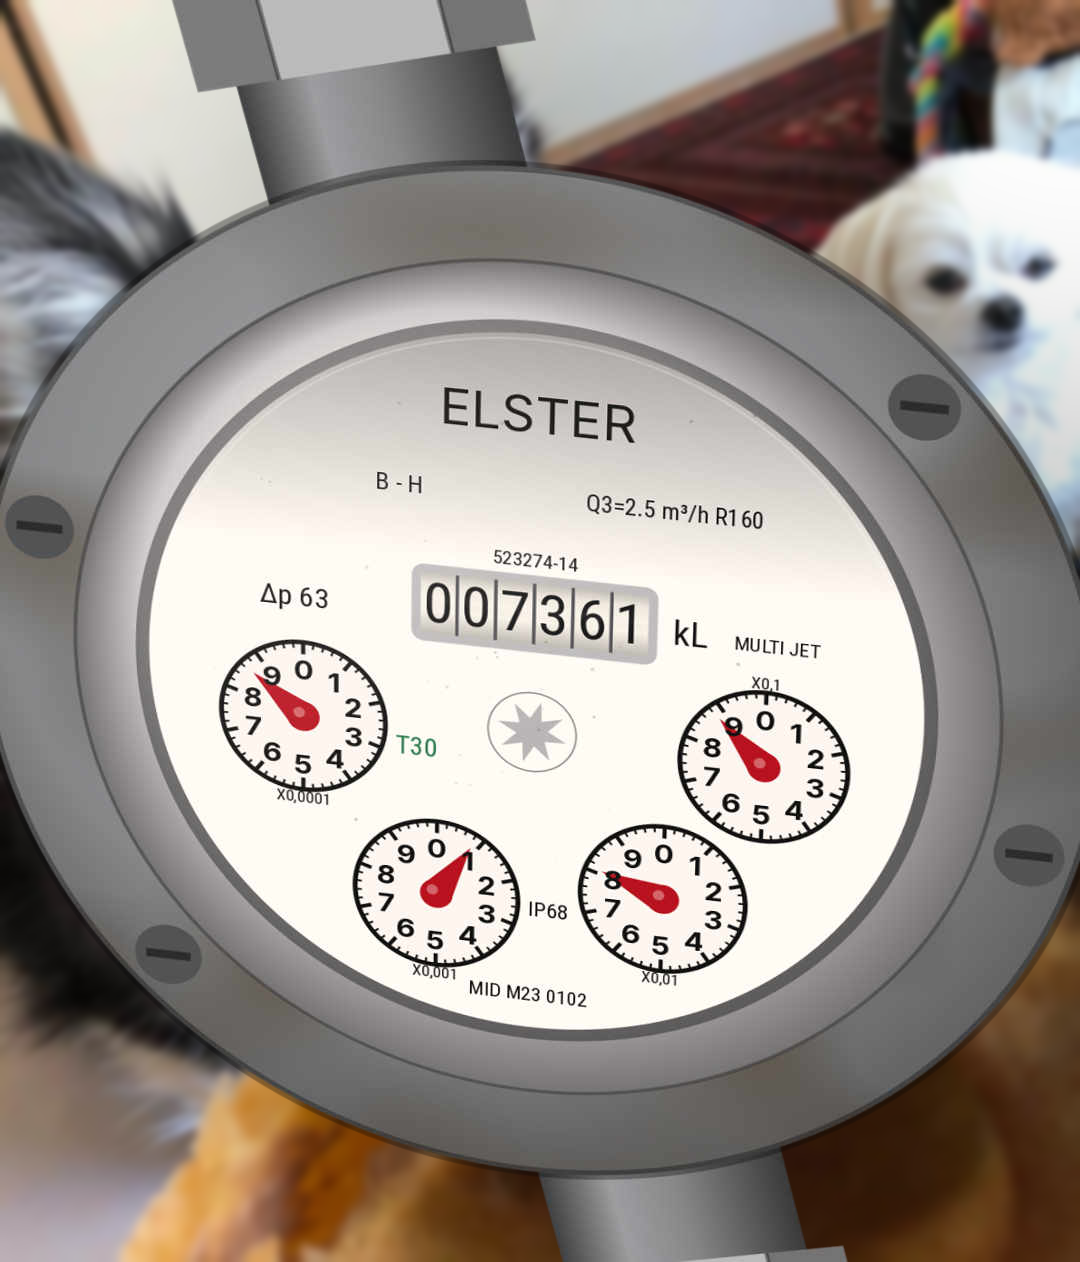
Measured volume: 7361.8808 kL
